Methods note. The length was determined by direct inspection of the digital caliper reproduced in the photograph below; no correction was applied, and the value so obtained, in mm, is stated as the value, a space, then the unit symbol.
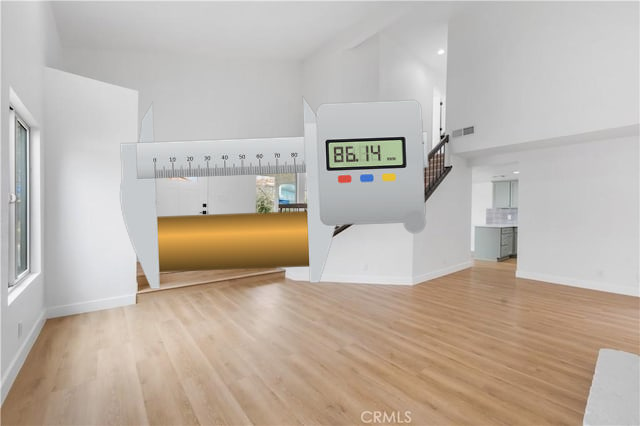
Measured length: 86.14 mm
